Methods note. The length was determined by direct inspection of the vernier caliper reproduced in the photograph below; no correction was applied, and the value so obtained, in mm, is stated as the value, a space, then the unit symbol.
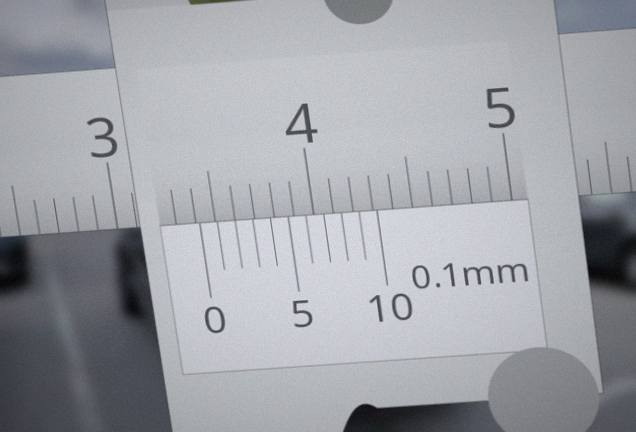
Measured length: 34.2 mm
